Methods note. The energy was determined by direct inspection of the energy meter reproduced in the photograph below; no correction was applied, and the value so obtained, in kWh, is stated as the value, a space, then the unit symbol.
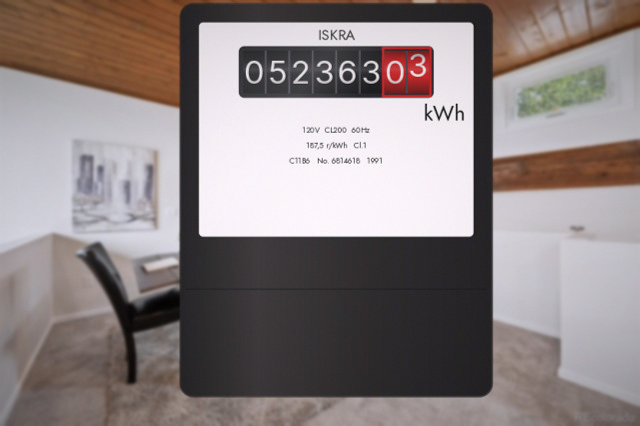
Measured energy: 52363.03 kWh
